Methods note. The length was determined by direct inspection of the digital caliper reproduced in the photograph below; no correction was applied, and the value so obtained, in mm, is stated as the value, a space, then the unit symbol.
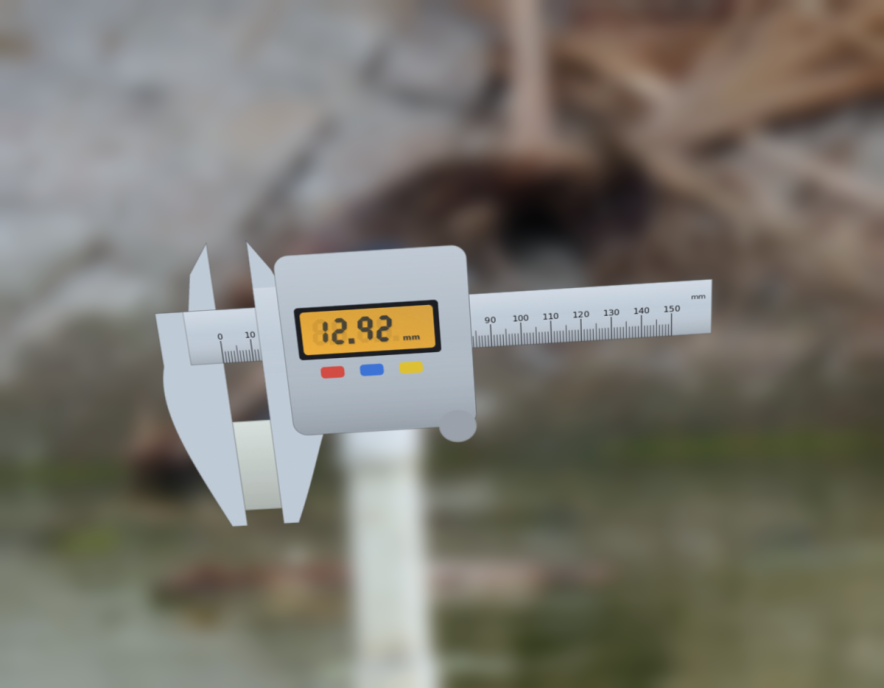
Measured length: 12.92 mm
